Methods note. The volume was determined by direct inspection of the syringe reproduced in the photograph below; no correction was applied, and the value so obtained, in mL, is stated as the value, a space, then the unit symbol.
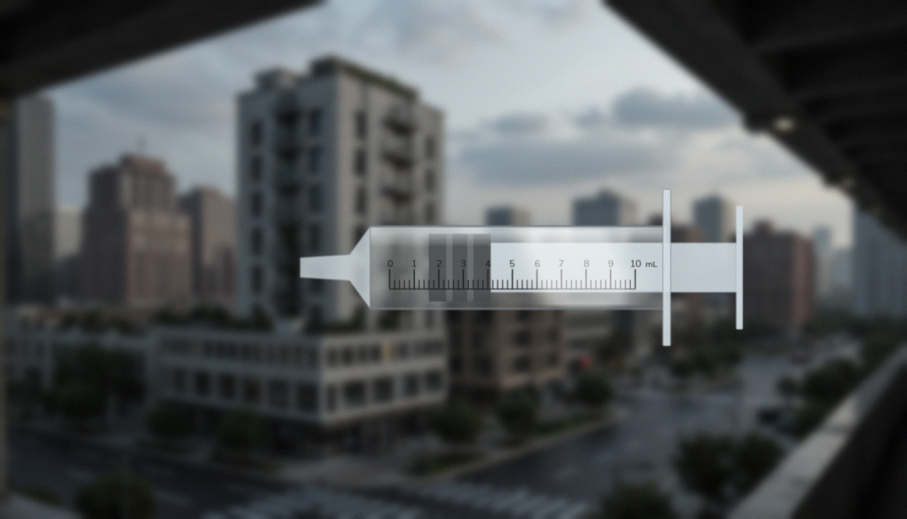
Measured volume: 1.6 mL
